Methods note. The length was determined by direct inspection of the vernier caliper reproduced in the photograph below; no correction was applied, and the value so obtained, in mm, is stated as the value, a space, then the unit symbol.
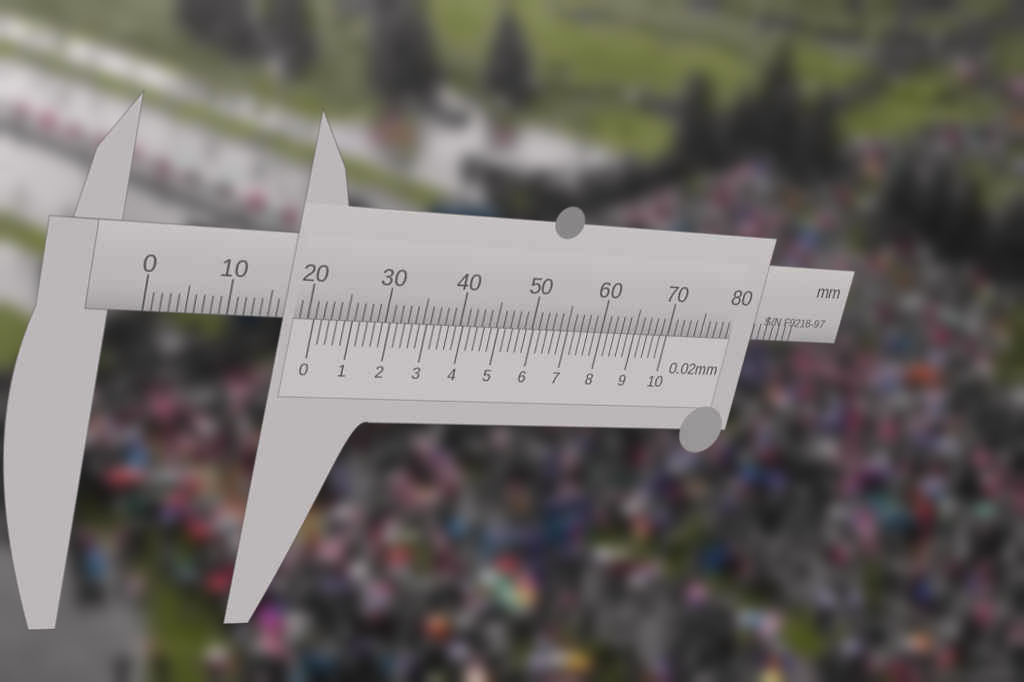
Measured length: 20.8 mm
